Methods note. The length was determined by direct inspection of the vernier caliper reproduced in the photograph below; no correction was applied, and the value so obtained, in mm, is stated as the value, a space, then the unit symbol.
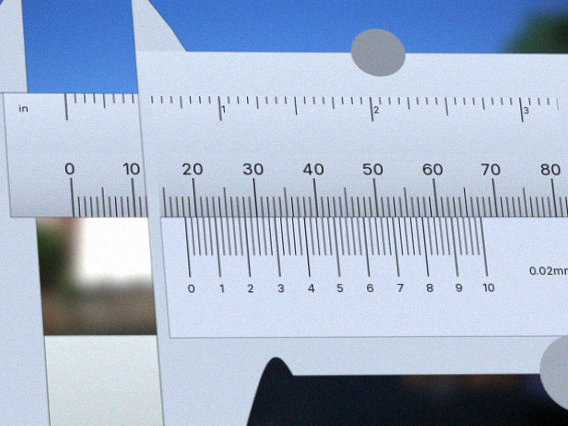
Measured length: 18.2 mm
